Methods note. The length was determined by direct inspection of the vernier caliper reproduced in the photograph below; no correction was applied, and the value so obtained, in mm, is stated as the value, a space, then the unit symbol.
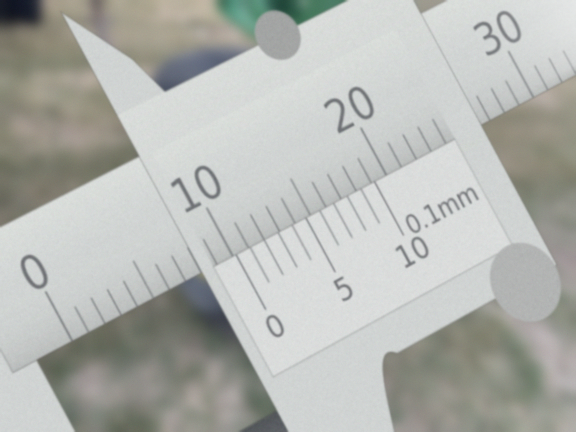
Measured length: 10.2 mm
